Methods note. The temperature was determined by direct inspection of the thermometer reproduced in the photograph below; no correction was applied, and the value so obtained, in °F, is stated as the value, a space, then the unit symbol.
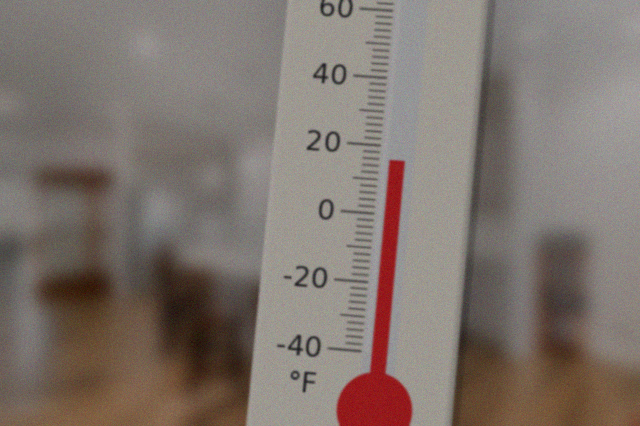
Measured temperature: 16 °F
